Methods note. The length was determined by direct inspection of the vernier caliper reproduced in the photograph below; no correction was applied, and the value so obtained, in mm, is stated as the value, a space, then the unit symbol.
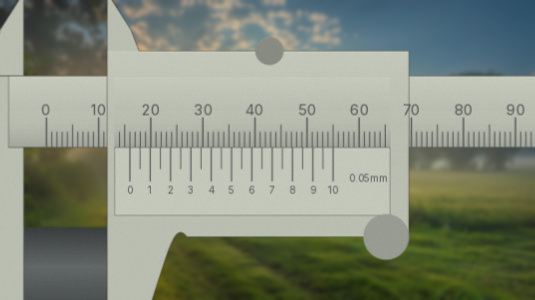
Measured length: 16.0 mm
